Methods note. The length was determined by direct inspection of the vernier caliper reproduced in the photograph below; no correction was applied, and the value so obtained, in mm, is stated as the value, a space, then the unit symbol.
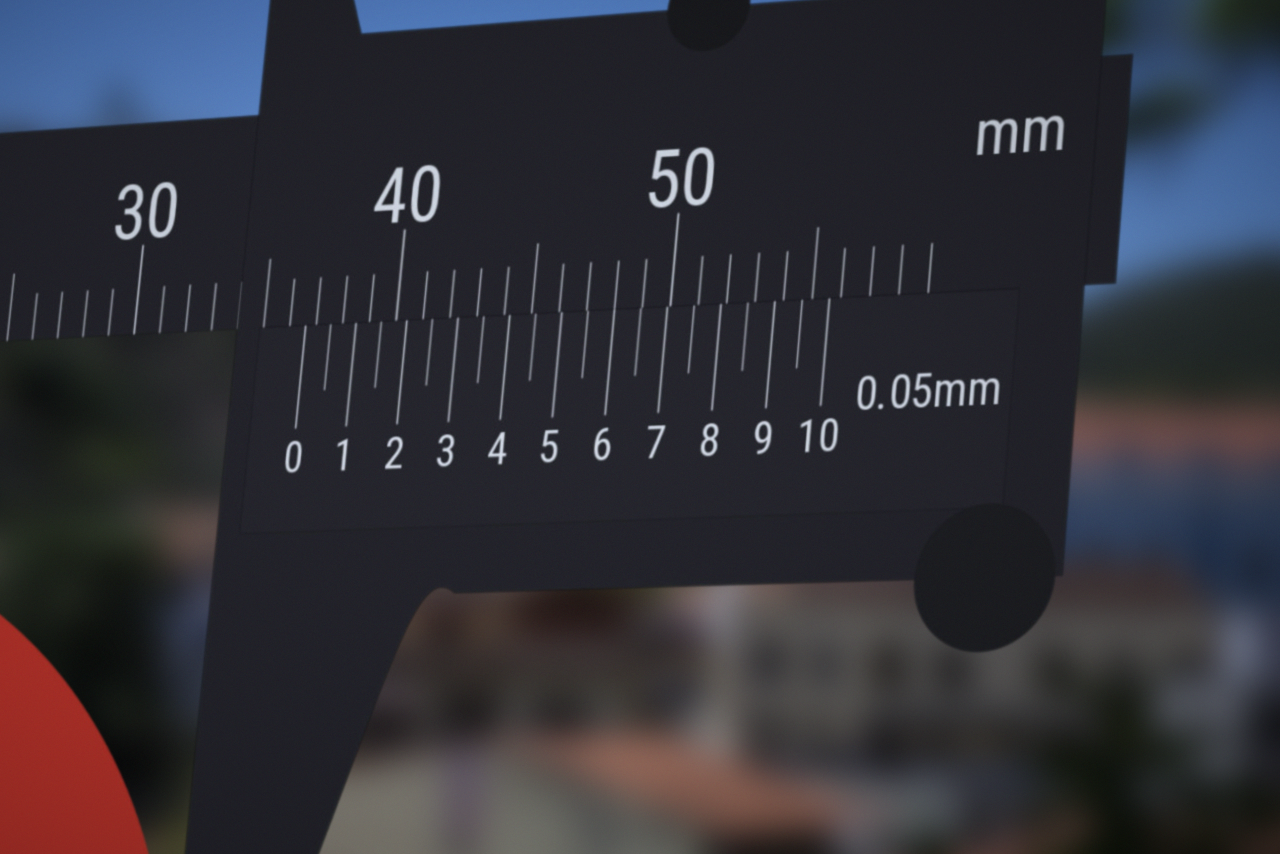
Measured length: 36.6 mm
